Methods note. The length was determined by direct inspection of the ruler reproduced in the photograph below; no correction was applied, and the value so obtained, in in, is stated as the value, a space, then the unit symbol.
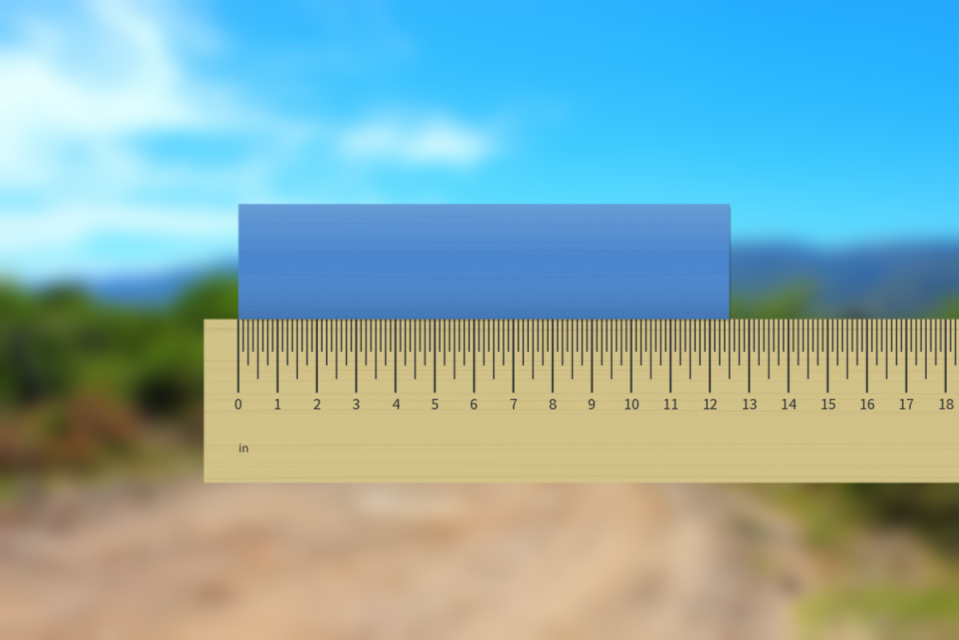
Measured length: 12.5 in
